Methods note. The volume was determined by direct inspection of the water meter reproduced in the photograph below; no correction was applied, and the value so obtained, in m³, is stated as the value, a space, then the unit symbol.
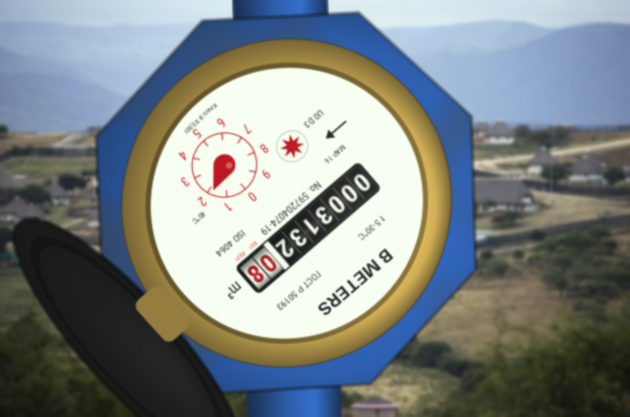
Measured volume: 3132.081 m³
